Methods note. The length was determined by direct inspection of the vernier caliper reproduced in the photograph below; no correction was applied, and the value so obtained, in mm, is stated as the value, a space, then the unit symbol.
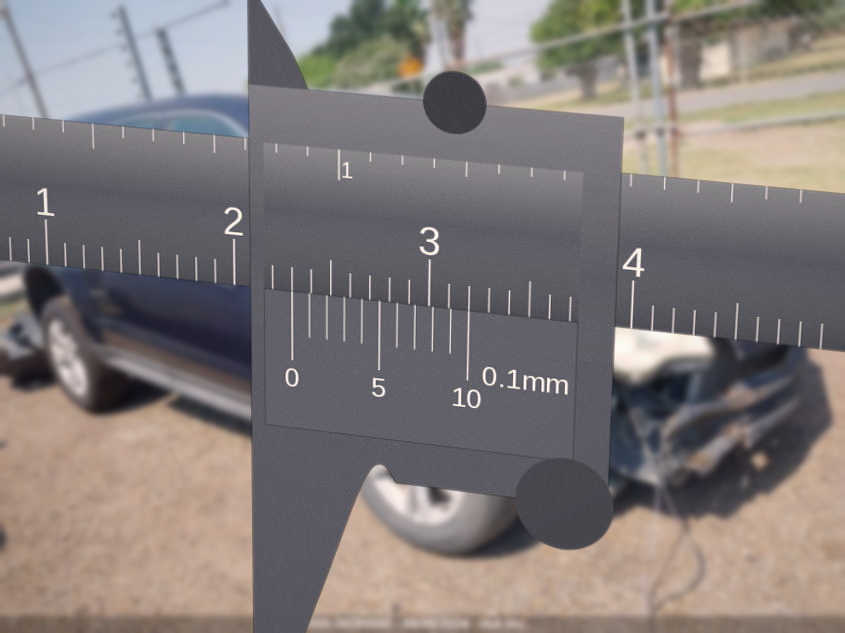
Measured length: 23.0 mm
